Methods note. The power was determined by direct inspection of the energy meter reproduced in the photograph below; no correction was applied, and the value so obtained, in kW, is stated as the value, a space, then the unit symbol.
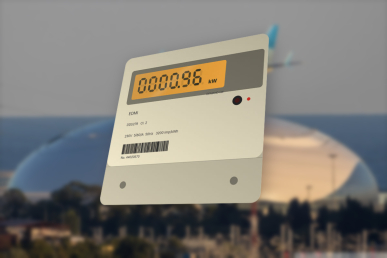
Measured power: 0.96 kW
